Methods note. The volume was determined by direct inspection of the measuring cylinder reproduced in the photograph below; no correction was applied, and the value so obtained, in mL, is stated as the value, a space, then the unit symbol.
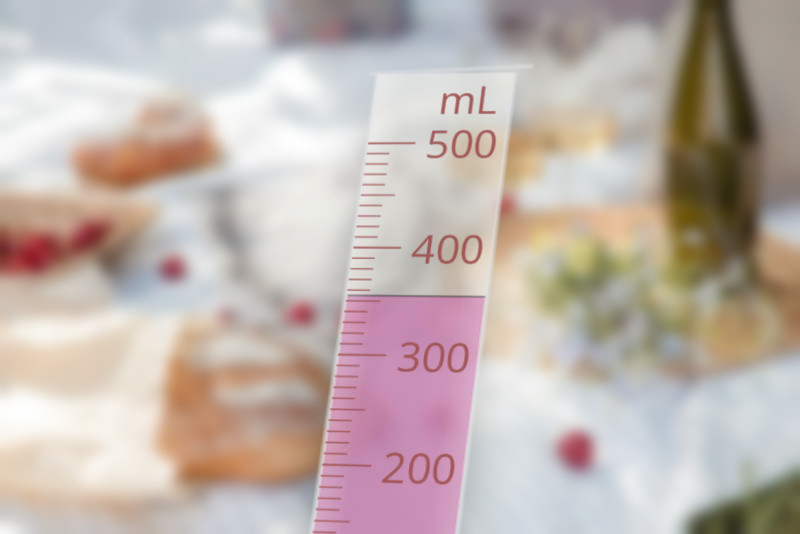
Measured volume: 355 mL
